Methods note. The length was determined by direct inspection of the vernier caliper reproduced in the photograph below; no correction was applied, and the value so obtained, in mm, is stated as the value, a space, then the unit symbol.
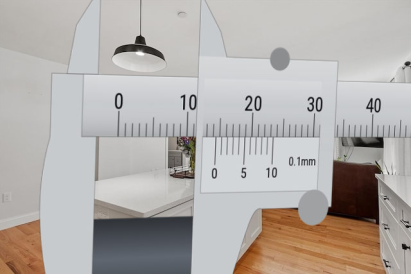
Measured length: 14.4 mm
